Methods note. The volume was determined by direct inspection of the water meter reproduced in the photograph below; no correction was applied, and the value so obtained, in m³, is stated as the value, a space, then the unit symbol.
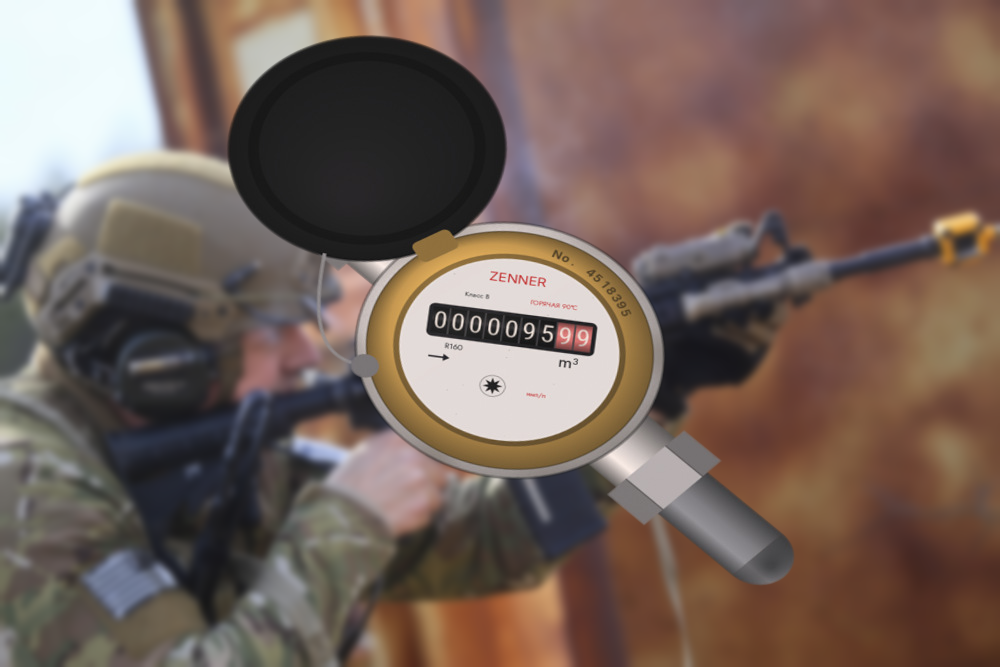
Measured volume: 95.99 m³
